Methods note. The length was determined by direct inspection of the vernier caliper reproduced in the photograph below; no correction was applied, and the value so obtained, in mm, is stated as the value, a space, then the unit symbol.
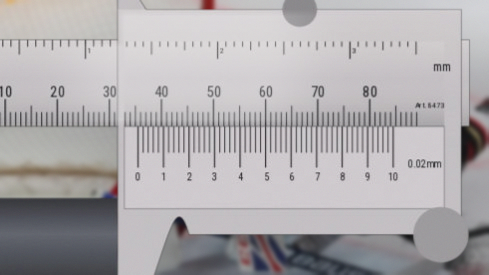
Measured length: 35.5 mm
